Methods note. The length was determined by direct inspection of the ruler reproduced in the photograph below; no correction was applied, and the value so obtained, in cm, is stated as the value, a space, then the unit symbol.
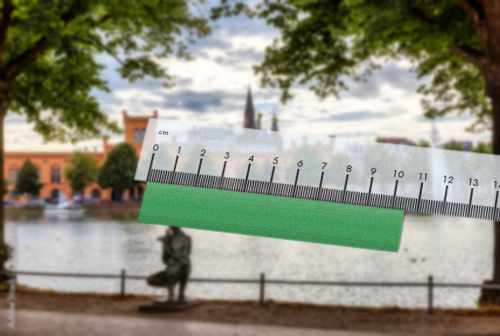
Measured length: 10.5 cm
